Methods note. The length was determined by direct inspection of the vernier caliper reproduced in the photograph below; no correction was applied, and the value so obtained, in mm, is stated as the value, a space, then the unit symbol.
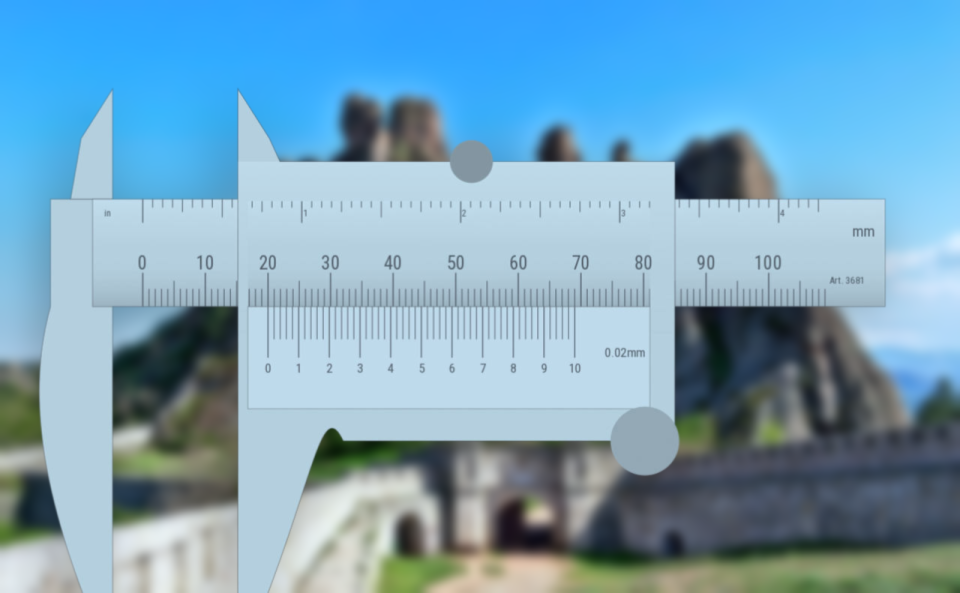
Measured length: 20.0 mm
